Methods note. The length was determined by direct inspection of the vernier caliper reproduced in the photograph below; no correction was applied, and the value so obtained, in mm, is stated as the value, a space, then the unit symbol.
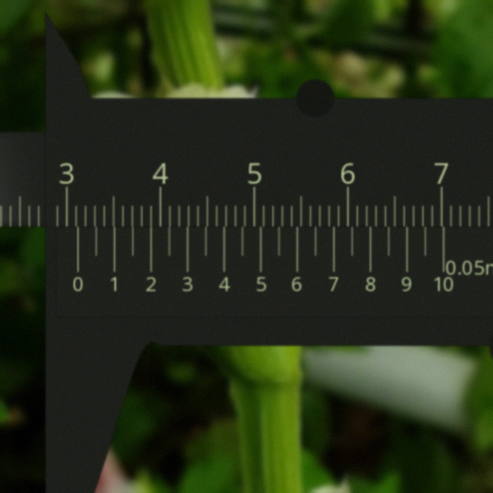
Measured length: 31.2 mm
